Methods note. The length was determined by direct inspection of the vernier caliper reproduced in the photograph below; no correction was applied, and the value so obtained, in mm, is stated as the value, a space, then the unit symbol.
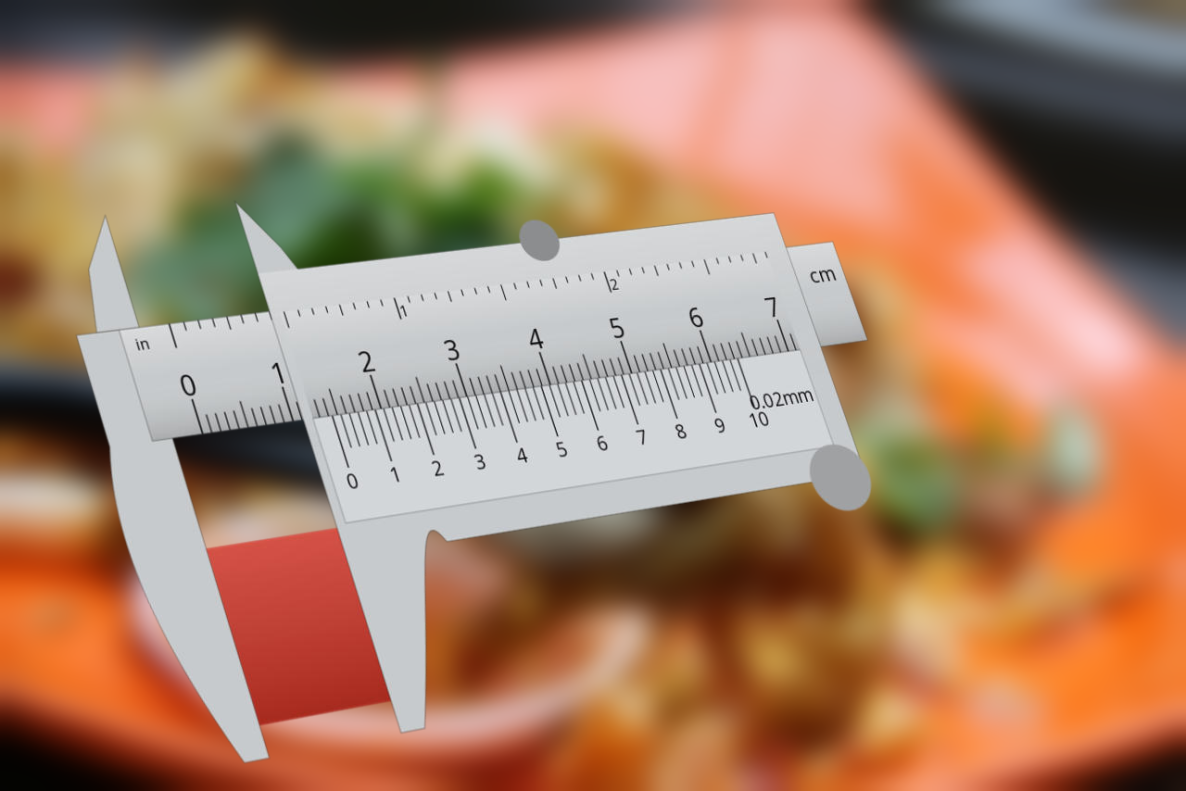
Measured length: 14.4 mm
